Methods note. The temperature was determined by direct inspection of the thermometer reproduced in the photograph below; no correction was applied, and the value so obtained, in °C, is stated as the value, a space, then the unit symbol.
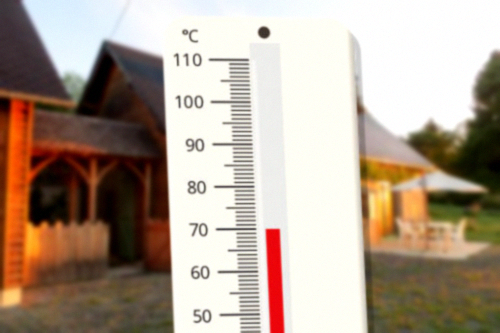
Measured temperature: 70 °C
